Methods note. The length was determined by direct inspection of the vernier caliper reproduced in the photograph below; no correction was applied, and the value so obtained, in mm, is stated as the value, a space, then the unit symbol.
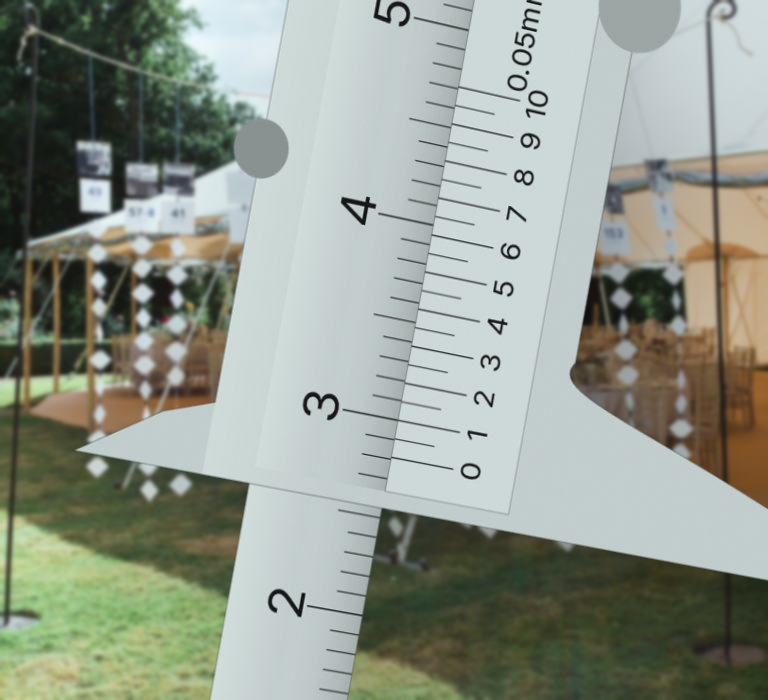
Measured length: 28.1 mm
